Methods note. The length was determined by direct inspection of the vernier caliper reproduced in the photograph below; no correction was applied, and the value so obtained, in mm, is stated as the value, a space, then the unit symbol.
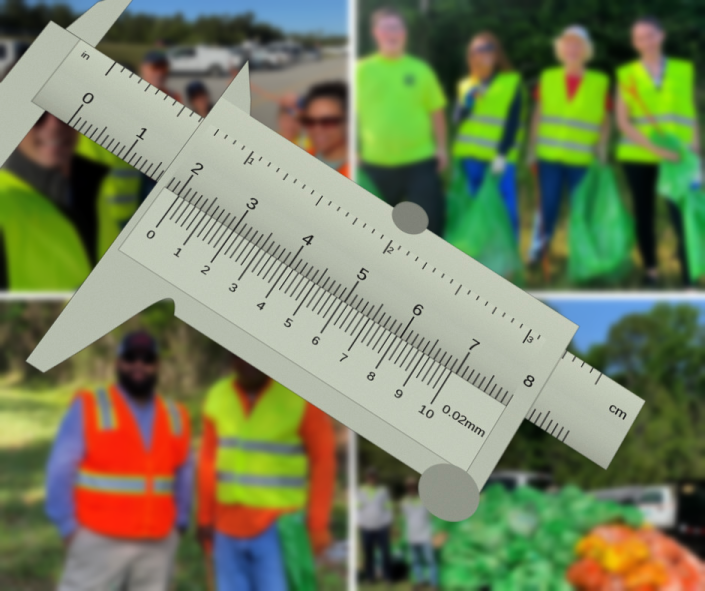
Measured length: 20.2 mm
